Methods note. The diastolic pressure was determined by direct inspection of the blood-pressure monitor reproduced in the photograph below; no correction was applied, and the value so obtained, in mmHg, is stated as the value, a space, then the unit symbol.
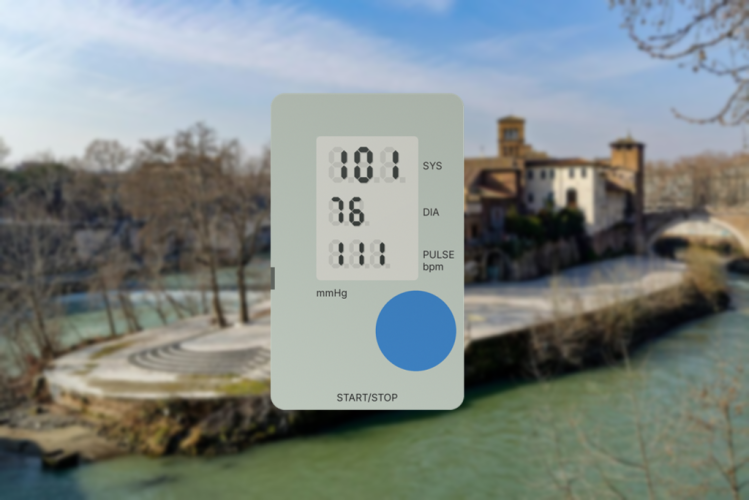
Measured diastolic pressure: 76 mmHg
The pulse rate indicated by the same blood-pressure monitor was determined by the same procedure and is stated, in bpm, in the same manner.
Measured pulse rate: 111 bpm
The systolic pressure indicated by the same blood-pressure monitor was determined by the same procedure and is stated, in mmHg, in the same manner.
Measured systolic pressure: 101 mmHg
